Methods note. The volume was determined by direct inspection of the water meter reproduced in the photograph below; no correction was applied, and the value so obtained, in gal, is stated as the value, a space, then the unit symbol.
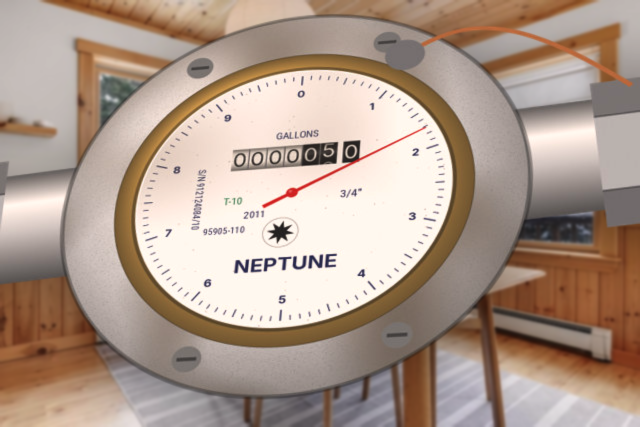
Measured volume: 51.7 gal
